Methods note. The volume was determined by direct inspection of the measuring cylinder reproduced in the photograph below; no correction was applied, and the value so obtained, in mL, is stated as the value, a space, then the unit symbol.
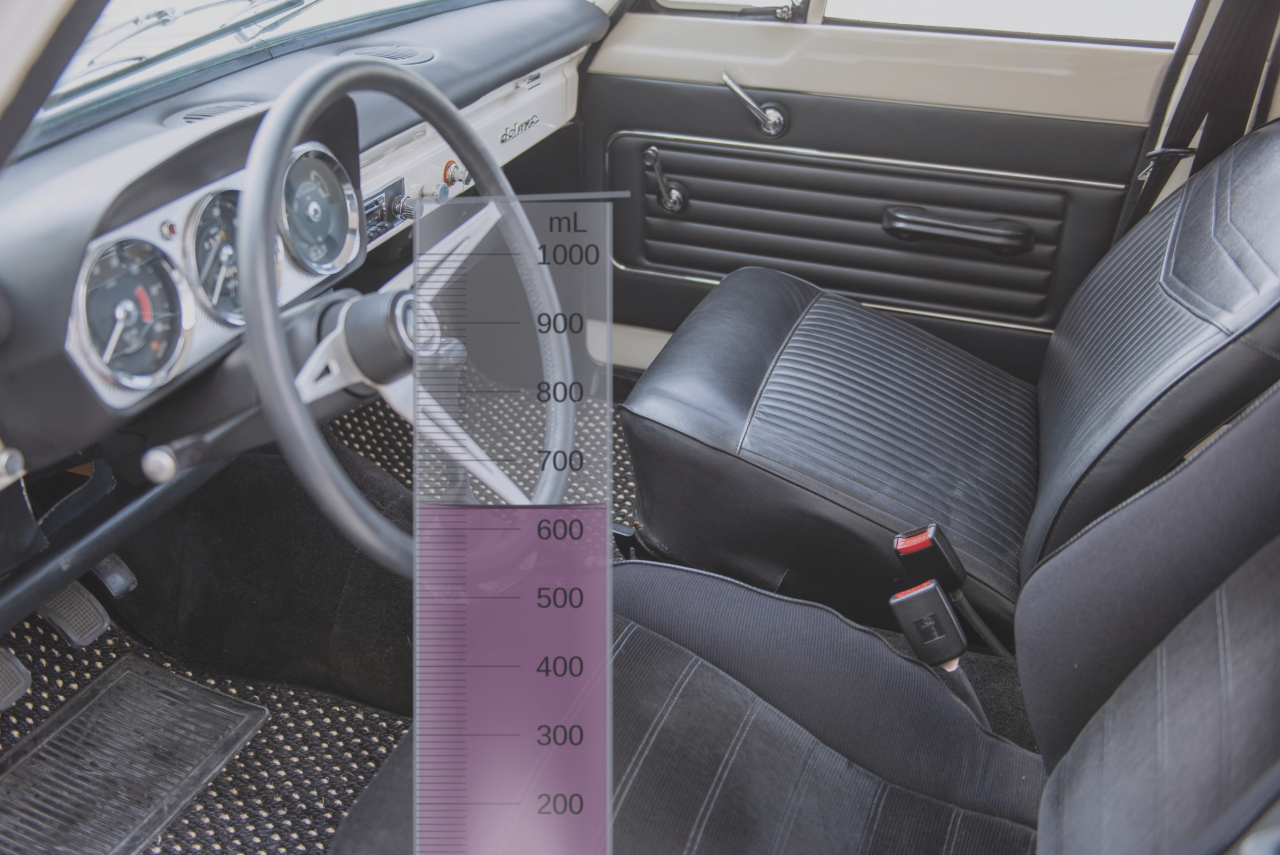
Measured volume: 630 mL
